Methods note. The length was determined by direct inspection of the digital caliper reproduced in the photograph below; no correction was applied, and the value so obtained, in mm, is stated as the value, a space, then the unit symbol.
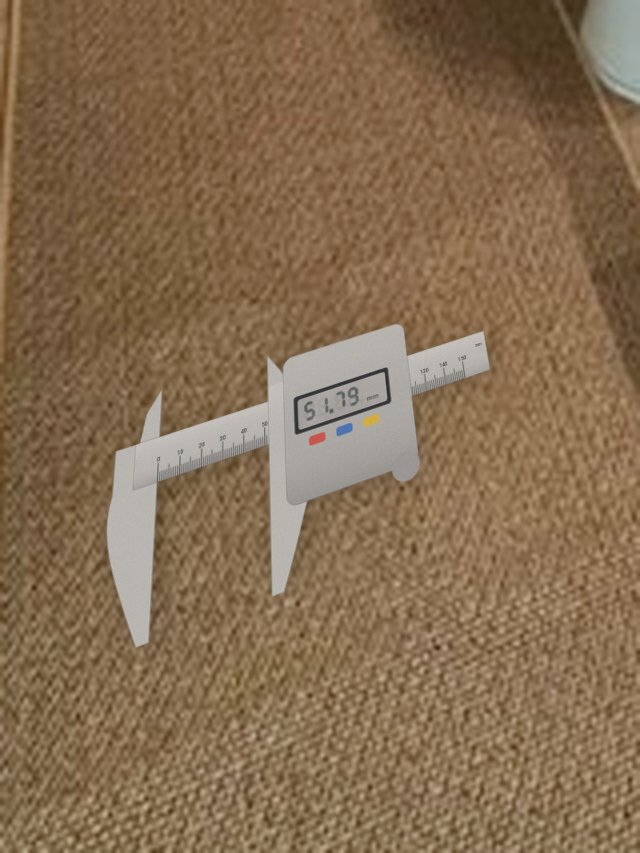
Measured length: 51.79 mm
